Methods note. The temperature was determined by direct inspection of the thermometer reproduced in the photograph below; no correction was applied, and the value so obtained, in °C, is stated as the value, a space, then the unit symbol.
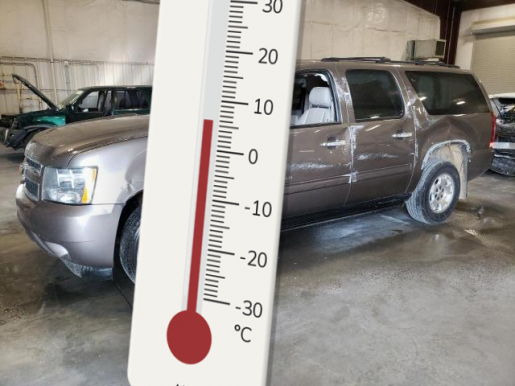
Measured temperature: 6 °C
